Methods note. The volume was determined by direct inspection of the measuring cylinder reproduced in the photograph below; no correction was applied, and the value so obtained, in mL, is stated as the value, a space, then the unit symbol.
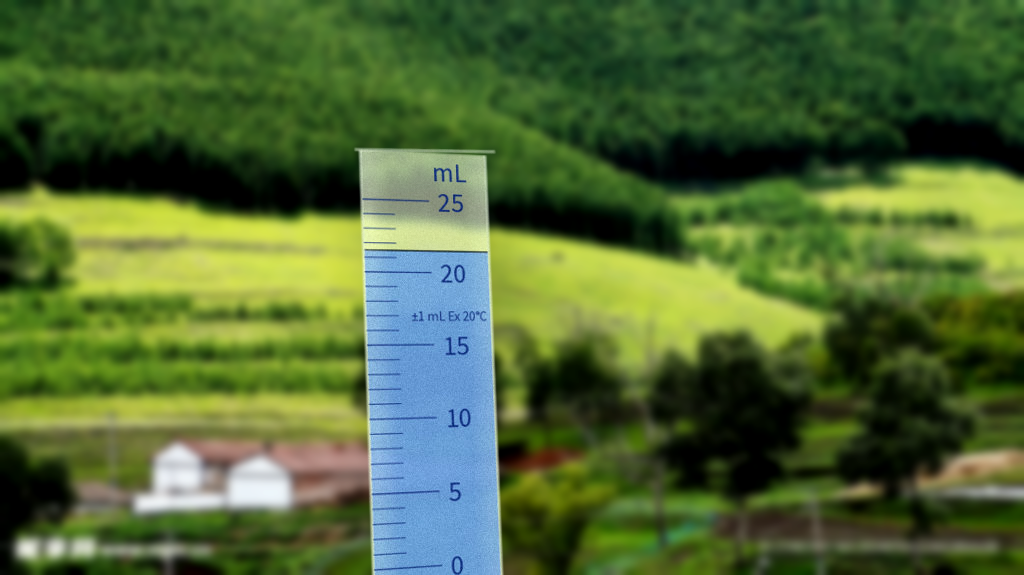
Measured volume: 21.5 mL
